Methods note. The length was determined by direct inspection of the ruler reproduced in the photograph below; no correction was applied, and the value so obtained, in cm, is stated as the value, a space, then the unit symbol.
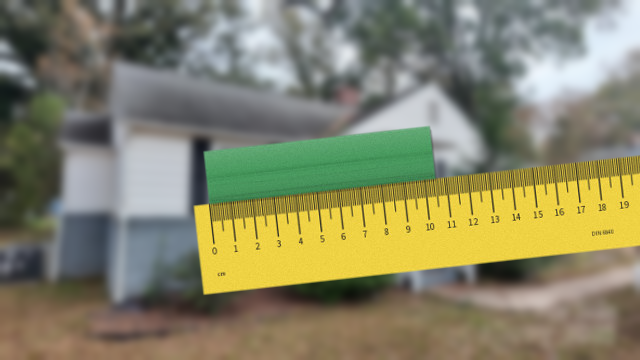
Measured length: 10.5 cm
